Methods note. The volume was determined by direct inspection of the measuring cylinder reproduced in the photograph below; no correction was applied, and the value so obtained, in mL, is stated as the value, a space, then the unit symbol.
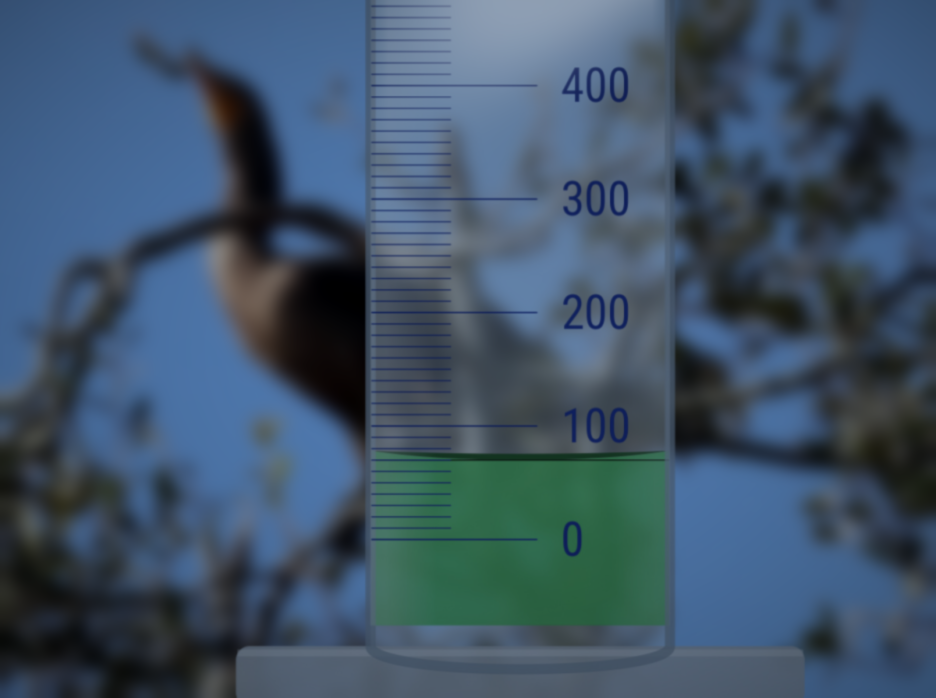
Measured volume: 70 mL
